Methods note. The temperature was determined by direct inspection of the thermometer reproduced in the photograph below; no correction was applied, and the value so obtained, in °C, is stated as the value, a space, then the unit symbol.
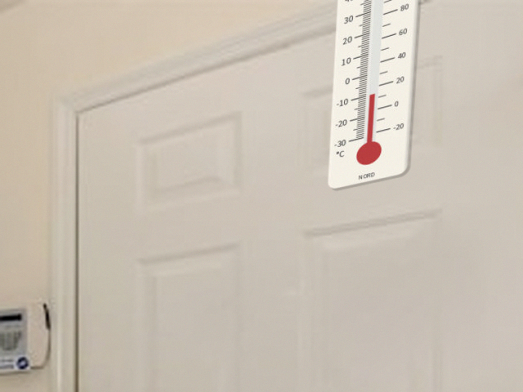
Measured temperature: -10 °C
